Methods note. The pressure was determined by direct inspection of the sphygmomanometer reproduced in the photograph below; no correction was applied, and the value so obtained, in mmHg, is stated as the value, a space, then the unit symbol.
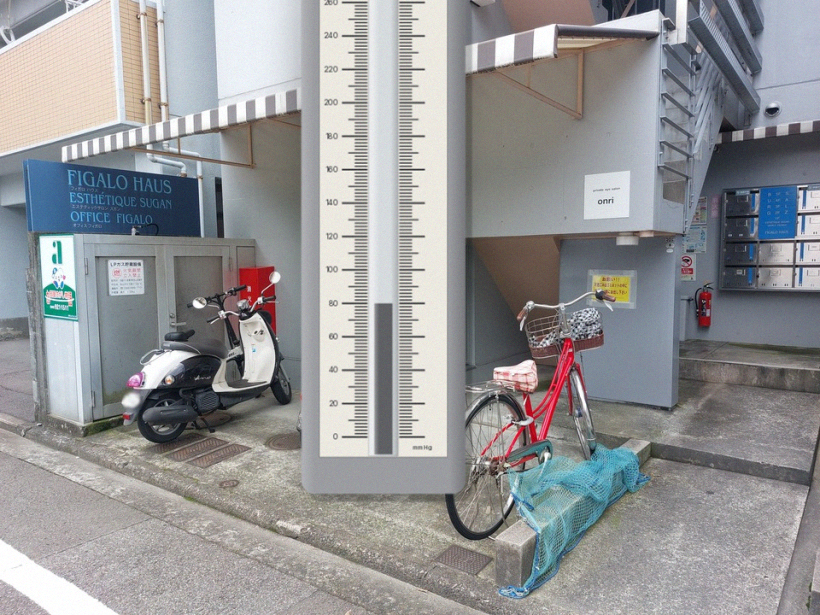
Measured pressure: 80 mmHg
